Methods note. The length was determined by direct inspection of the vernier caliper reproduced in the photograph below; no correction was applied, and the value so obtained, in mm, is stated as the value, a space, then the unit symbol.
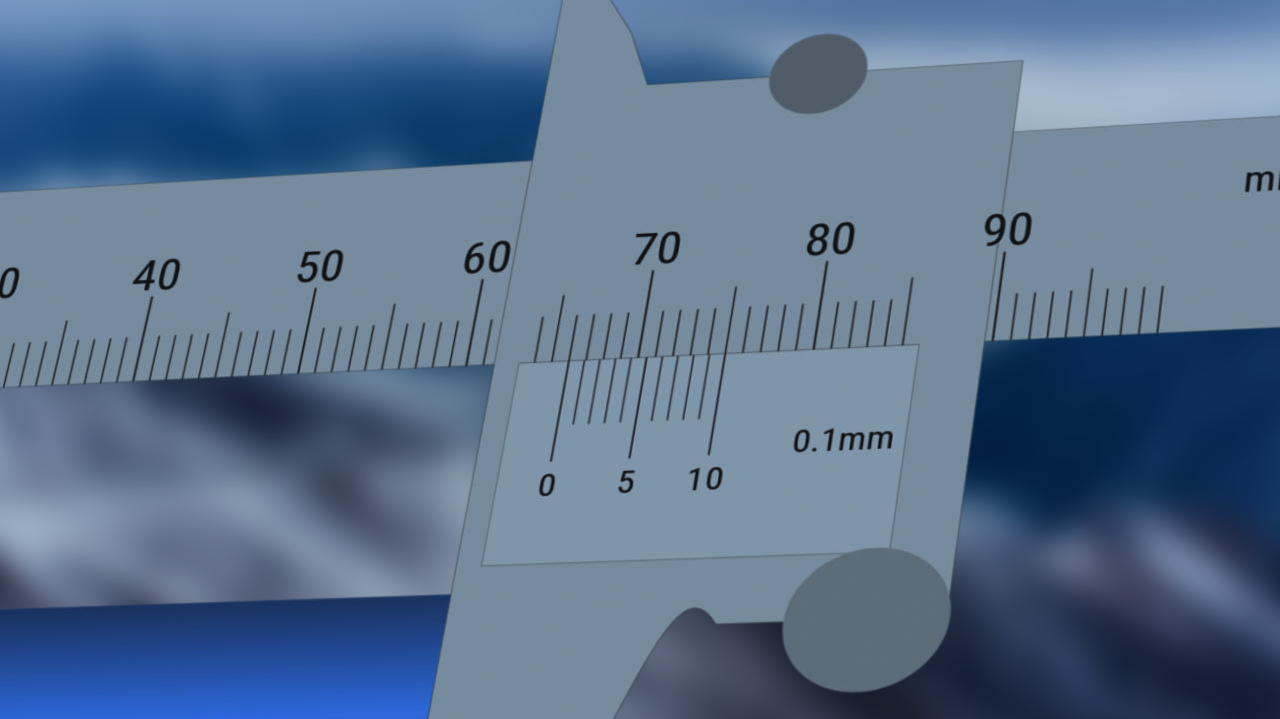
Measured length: 66.0 mm
